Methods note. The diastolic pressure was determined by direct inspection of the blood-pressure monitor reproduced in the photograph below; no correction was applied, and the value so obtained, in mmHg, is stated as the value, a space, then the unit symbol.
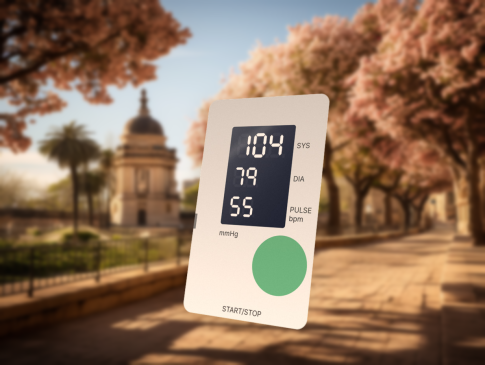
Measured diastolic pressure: 79 mmHg
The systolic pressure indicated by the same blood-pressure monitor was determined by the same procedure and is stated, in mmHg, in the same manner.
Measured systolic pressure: 104 mmHg
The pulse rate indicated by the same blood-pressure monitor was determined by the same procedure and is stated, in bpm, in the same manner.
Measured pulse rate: 55 bpm
